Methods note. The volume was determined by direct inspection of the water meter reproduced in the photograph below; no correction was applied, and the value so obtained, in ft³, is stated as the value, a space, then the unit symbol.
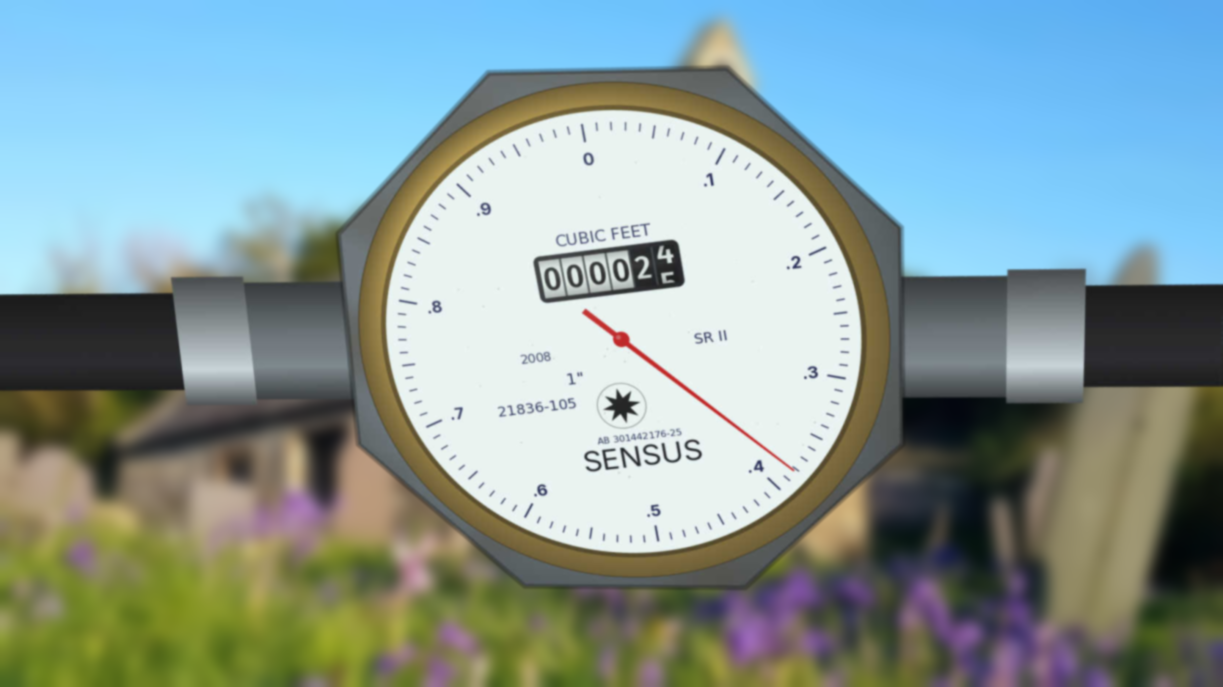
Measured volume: 24.38 ft³
